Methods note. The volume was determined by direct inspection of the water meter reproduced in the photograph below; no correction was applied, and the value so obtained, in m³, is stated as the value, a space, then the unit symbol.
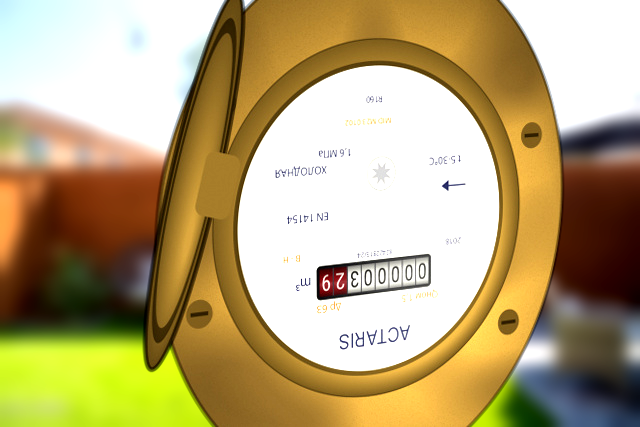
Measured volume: 3.29 m³
